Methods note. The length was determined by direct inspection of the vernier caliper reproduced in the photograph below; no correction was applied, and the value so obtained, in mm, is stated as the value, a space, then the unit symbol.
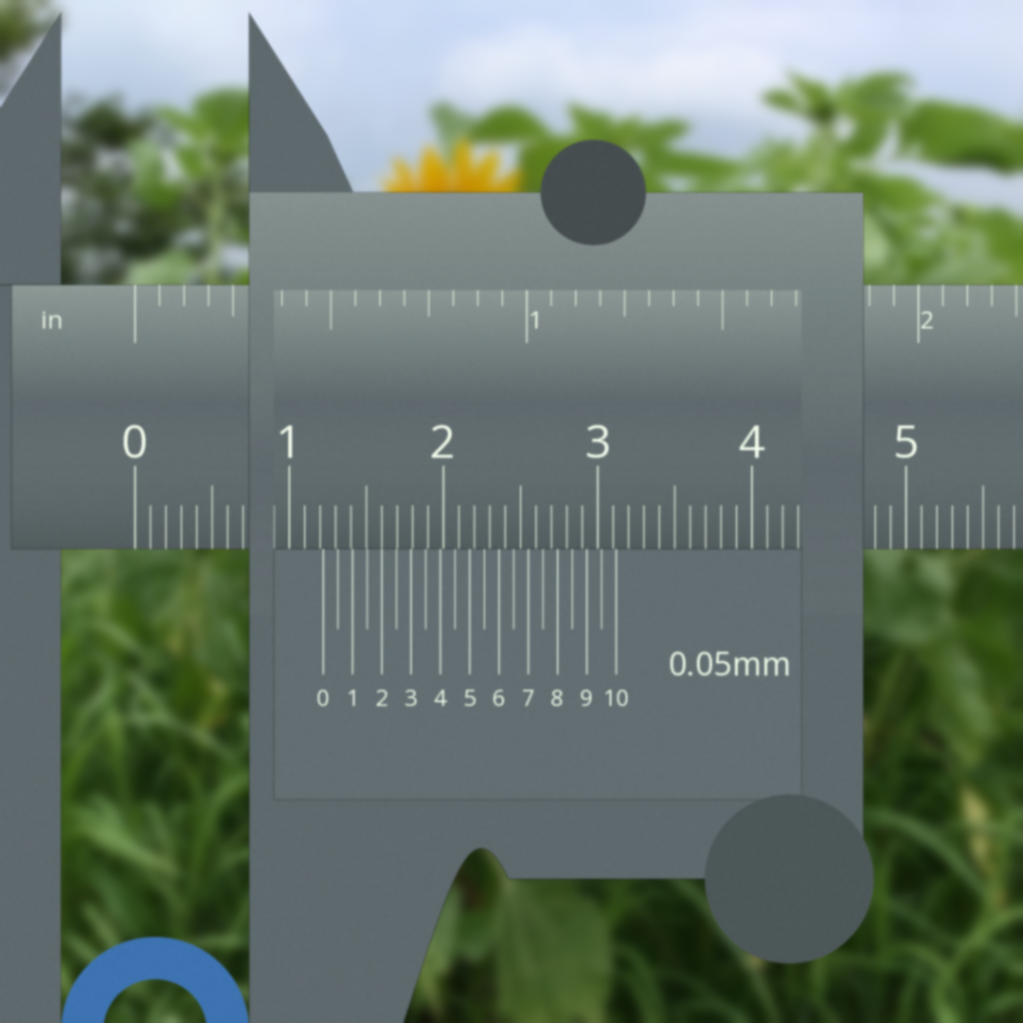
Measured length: 12.2 mm
